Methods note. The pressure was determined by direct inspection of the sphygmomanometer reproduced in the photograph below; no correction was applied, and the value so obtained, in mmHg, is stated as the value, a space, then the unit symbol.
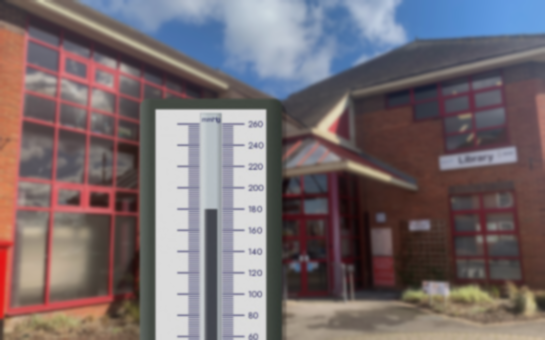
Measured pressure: 180 mmHg
